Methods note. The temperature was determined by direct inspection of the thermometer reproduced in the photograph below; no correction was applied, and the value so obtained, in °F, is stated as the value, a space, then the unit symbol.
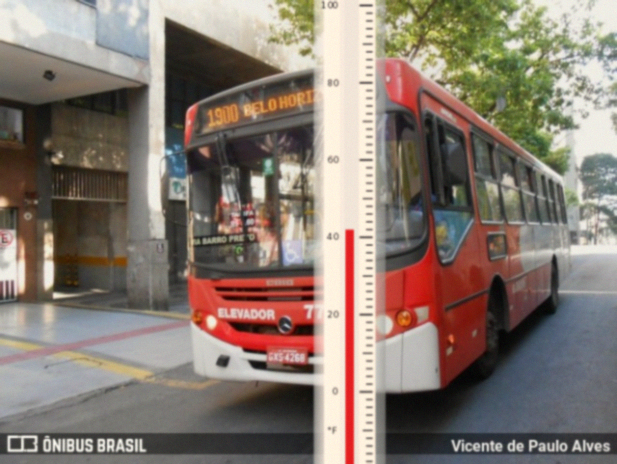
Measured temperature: 42 °F
